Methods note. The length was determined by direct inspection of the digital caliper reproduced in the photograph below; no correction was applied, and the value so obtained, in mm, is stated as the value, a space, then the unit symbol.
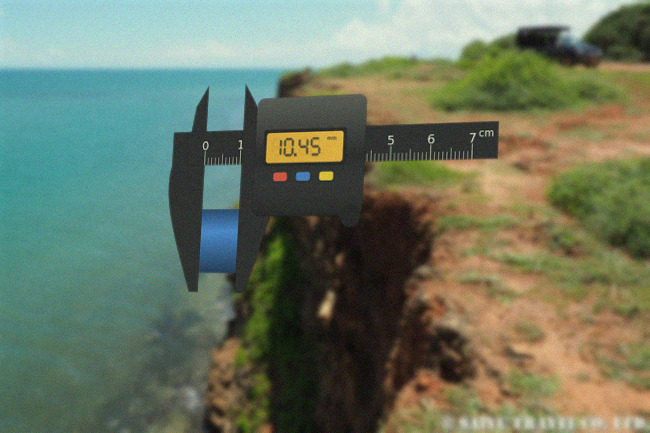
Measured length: 10.45 mm
